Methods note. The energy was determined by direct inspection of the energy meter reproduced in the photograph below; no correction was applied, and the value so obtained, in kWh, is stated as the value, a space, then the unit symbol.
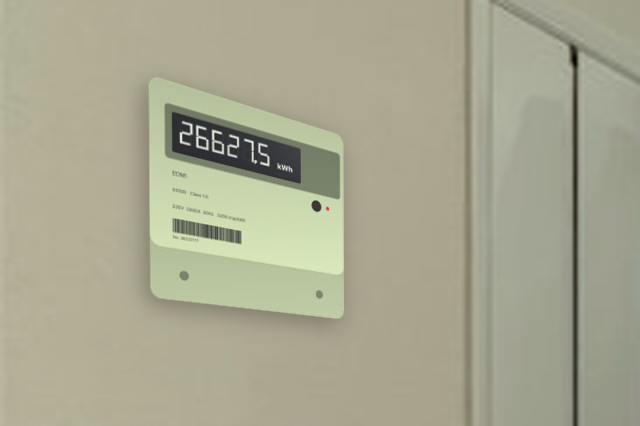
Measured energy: 26627.5 kWh
